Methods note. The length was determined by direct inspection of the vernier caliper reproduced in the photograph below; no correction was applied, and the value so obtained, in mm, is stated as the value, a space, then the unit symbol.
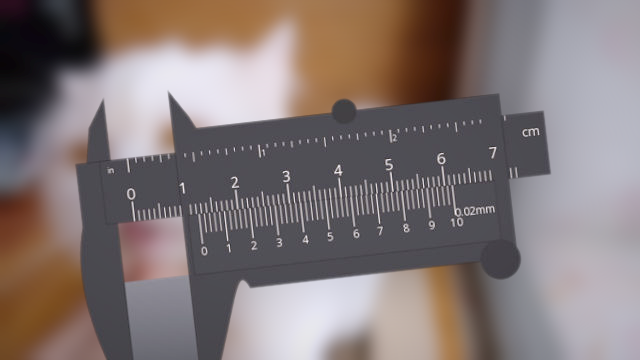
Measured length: 12.5 mm
